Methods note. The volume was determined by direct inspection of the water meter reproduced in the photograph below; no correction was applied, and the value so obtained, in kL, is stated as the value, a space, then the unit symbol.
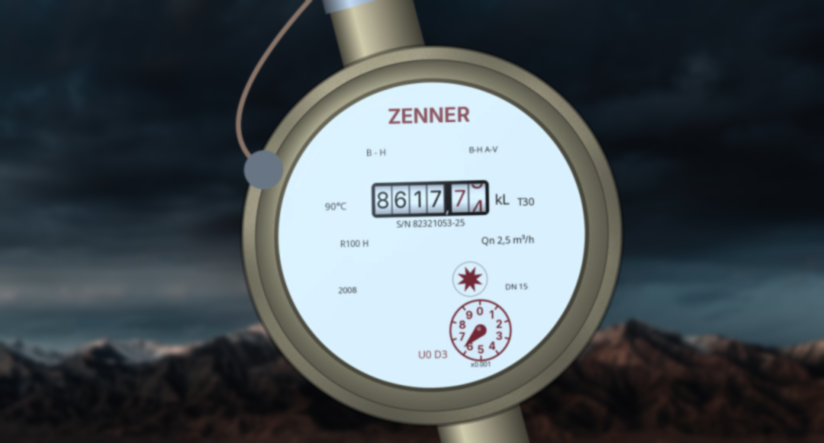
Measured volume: 8617.736 kL
